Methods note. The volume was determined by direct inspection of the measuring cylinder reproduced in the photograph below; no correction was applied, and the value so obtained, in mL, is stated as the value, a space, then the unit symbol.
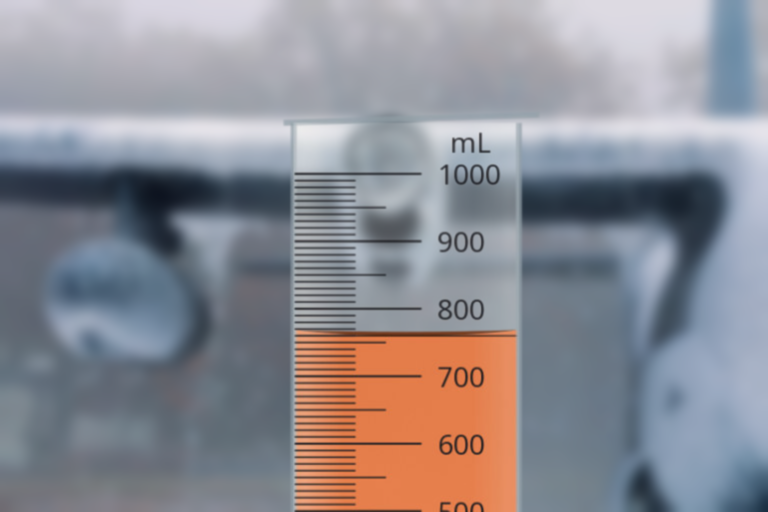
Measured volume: 760 mL
